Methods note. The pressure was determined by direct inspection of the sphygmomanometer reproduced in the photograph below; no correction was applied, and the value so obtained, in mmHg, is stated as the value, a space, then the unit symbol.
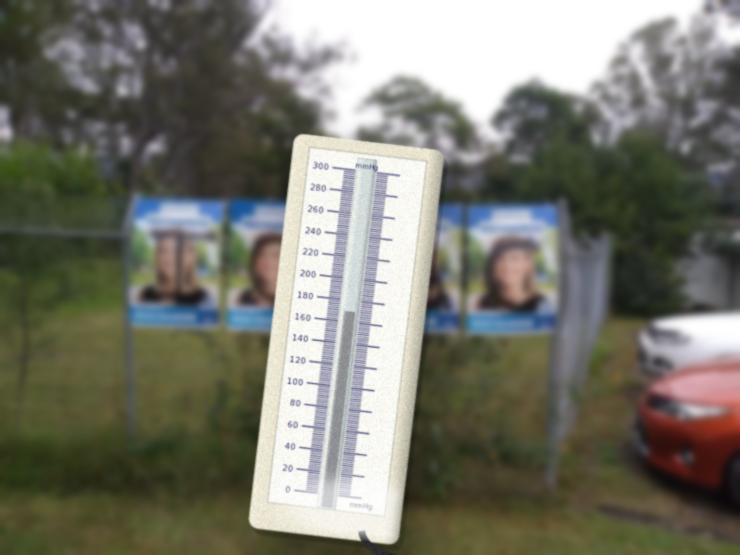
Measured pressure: 170 mmHg
